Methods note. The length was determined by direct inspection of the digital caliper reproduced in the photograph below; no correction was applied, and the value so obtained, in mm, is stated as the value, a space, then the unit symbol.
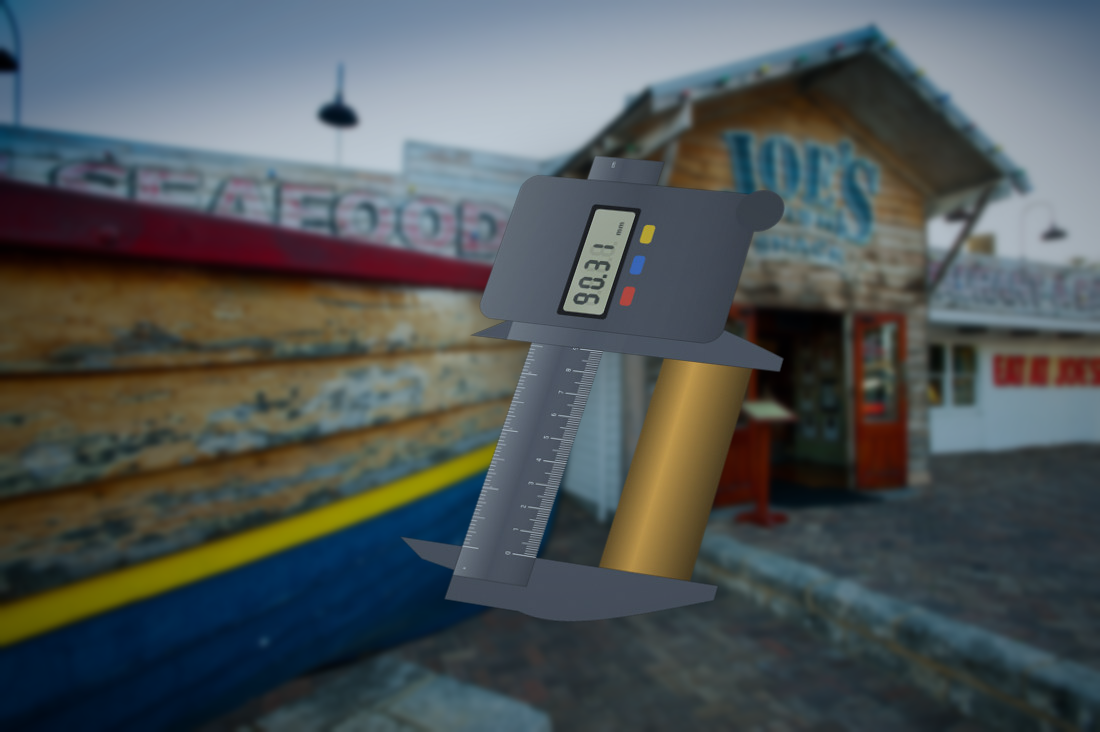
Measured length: 90.31 mm
